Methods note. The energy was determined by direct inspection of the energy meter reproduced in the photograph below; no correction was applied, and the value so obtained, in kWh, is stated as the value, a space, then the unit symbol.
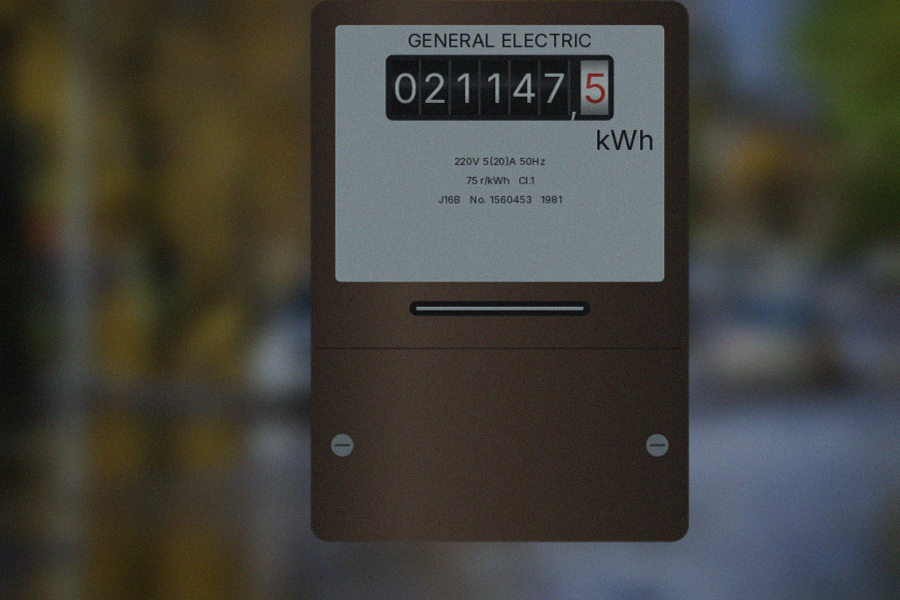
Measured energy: 21147.5 kWh
